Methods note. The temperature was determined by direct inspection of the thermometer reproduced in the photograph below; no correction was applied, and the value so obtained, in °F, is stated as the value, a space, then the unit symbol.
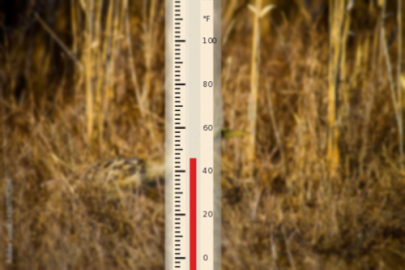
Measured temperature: 46 °F
